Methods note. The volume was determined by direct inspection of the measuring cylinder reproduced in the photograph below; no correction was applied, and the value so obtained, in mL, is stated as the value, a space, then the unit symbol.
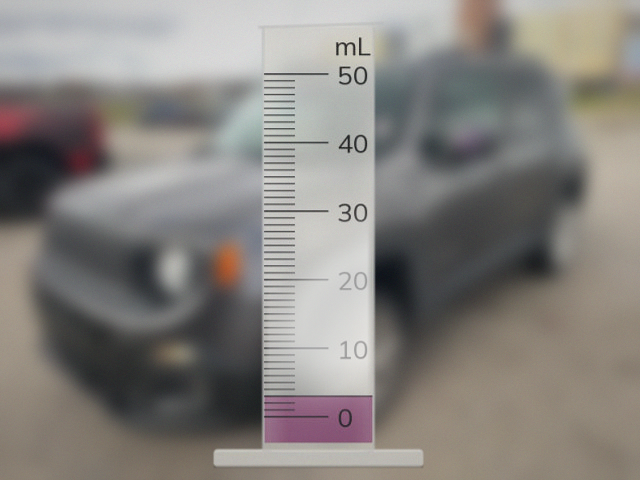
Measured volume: 3 mL
